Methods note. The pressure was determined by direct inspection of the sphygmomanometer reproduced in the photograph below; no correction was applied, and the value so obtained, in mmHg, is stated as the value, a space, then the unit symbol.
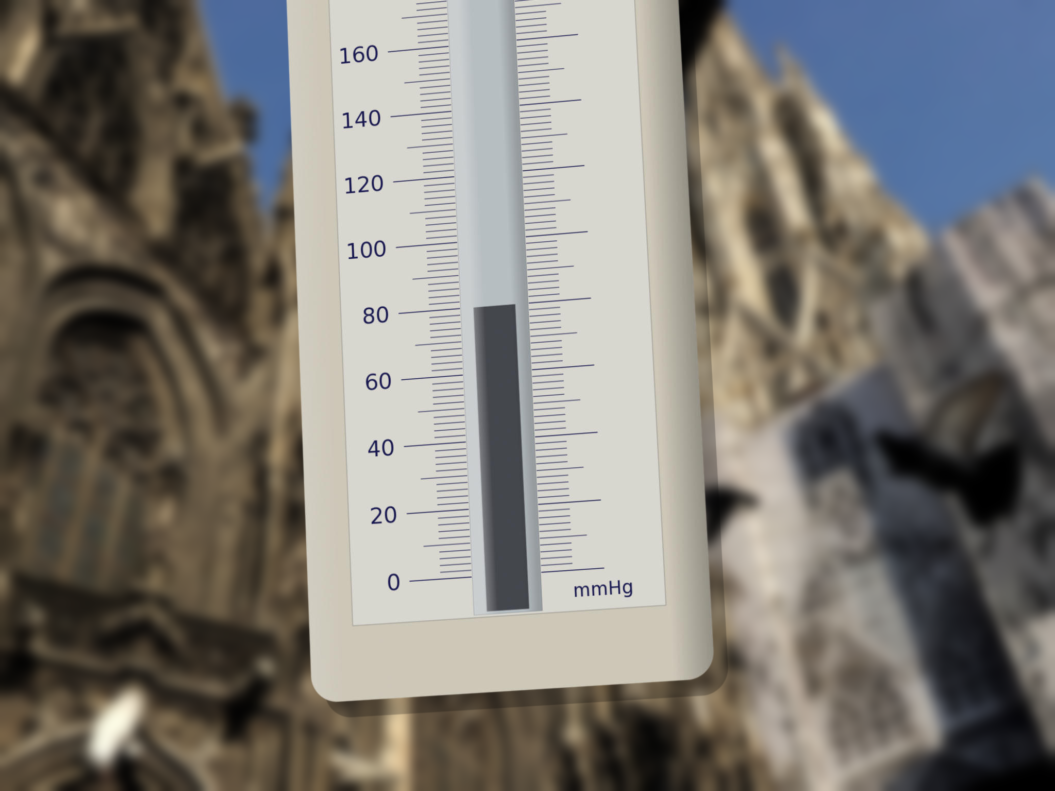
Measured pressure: 80 mmHg
